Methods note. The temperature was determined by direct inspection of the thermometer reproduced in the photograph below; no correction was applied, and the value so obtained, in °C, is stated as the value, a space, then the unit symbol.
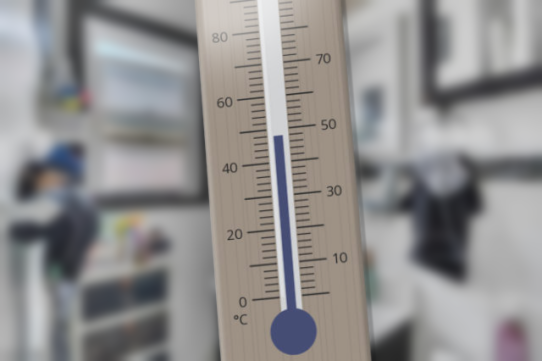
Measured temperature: 48 °C
